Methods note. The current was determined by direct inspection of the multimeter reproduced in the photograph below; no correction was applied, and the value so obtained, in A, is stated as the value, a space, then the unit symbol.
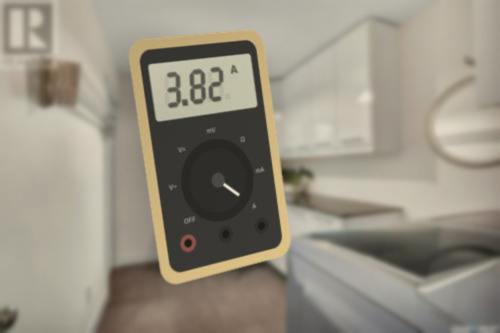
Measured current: 3.82 A
